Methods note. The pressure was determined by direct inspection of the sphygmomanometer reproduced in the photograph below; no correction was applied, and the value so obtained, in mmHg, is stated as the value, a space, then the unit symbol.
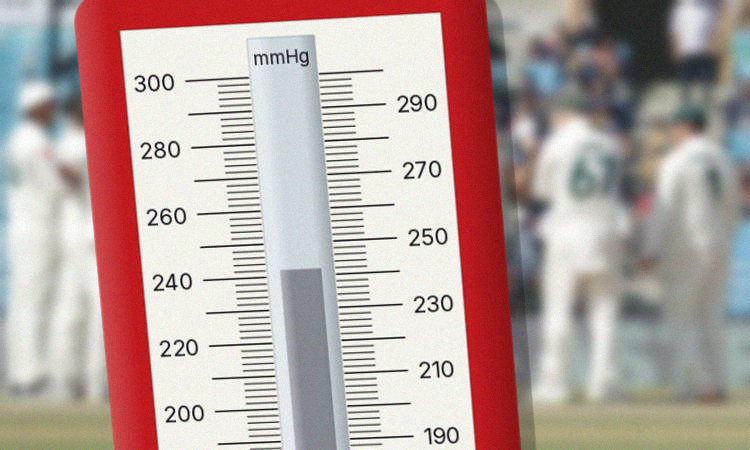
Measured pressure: 242 mmHg
